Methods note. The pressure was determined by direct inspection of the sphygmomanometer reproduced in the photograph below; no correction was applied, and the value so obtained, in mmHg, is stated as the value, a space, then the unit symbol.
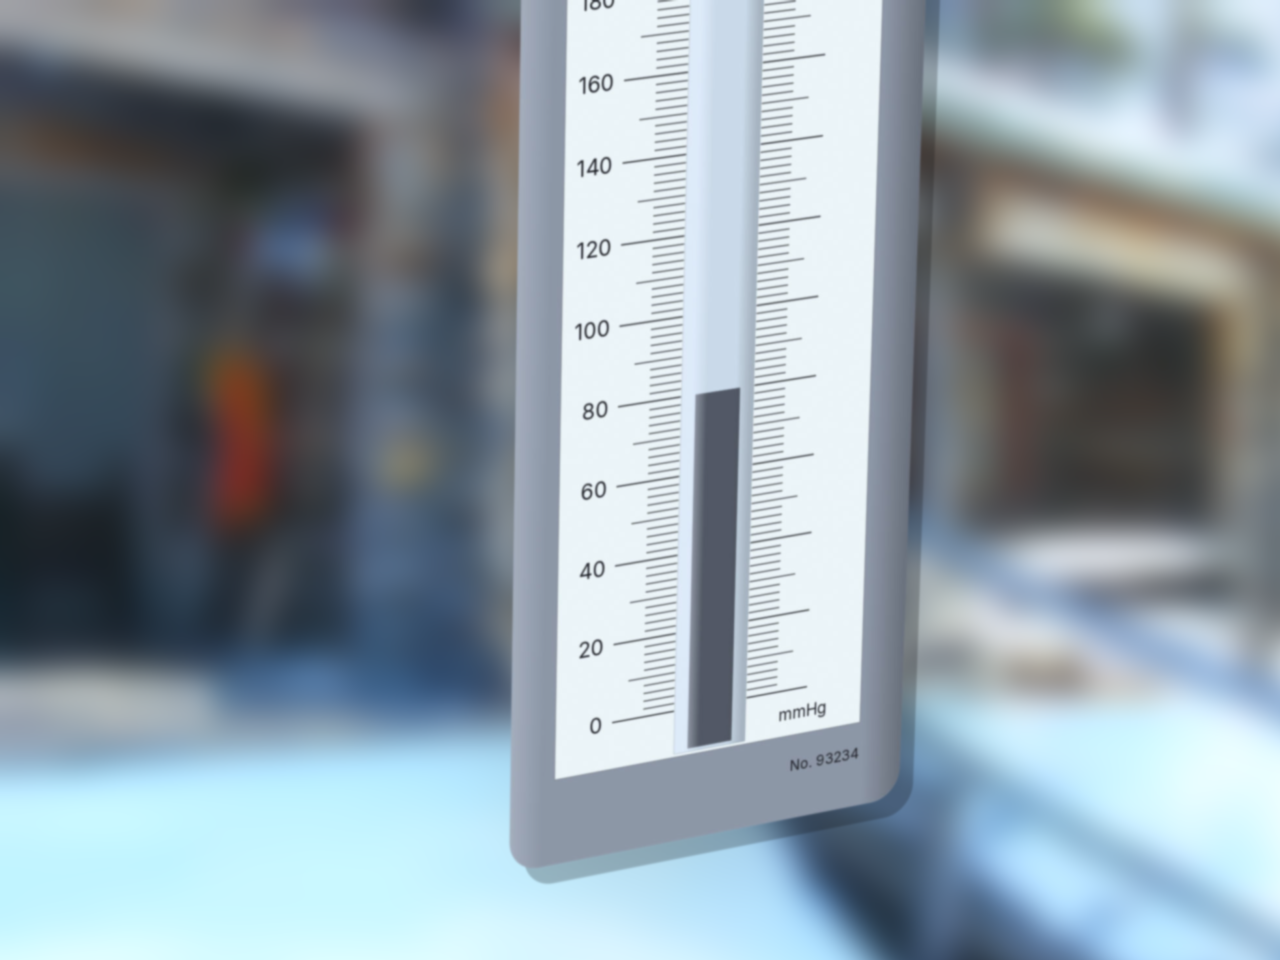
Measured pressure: 80 mmHg
